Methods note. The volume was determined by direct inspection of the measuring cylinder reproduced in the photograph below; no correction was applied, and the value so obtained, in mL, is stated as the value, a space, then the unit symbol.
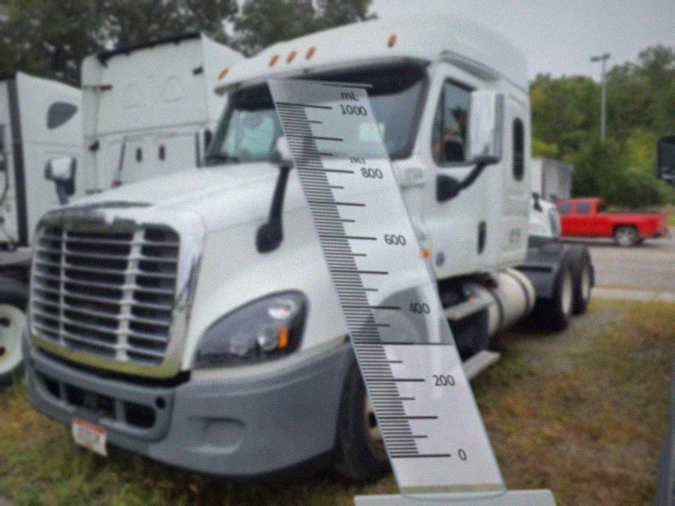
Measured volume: 300 mL
